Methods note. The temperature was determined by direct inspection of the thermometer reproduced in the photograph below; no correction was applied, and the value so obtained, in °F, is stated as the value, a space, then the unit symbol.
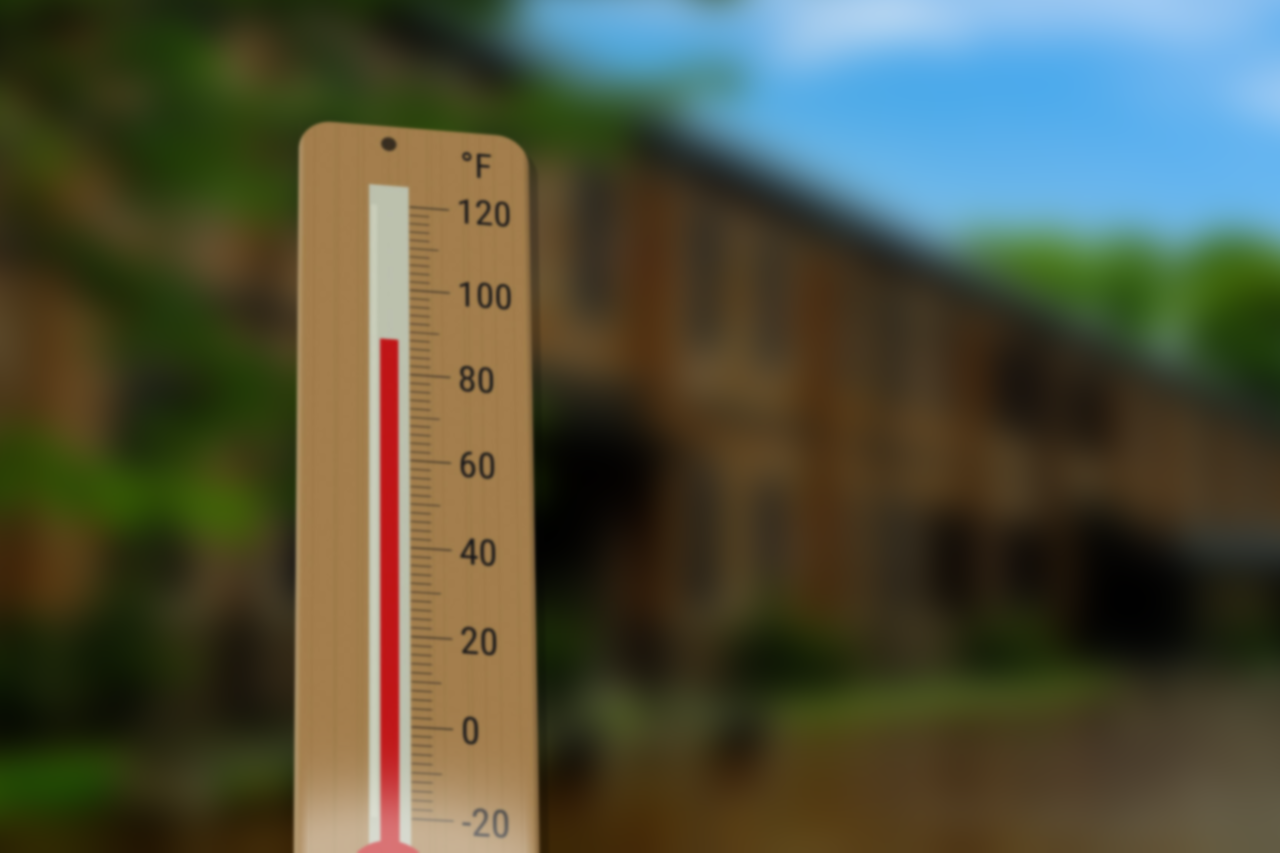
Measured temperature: 88 °F
